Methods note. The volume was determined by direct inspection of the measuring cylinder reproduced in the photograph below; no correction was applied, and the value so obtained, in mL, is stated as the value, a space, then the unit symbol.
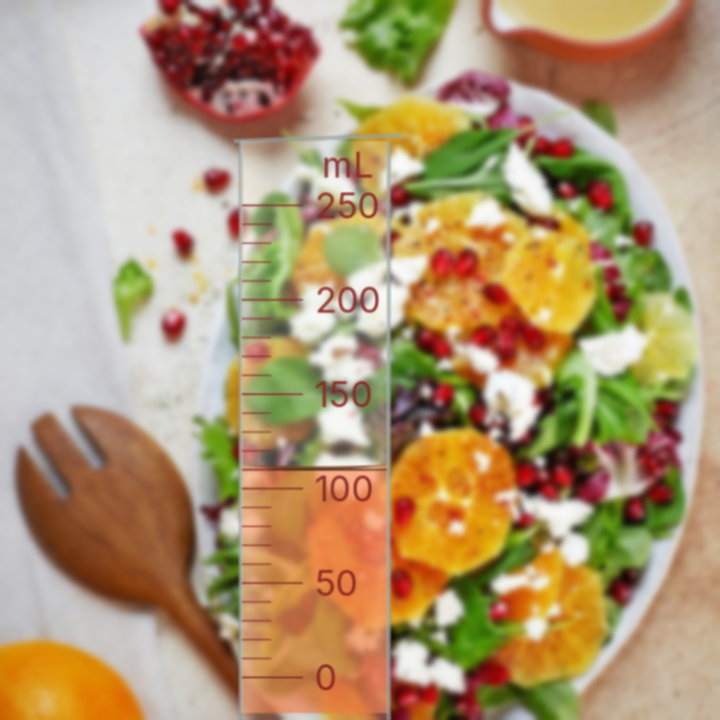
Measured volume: 110 mL
